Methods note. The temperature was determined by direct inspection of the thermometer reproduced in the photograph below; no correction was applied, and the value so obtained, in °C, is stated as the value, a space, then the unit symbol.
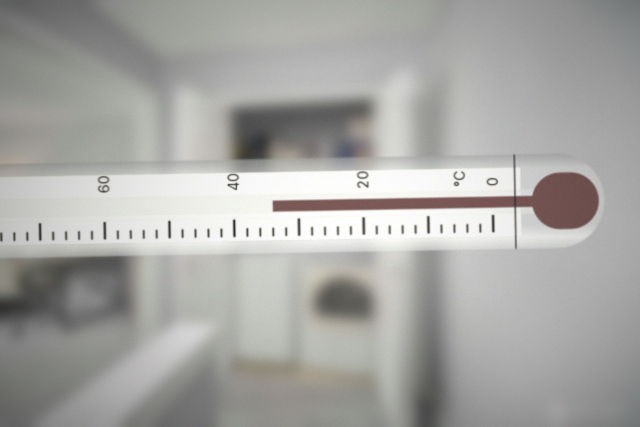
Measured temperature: 34 °C
